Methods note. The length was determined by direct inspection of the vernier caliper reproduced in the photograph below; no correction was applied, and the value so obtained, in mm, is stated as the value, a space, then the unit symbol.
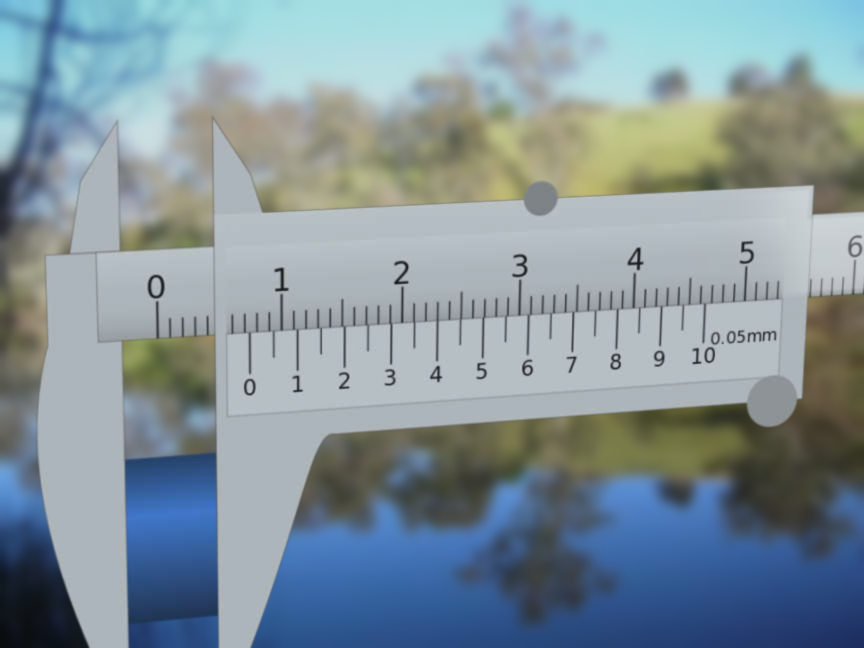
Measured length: 7.4 mm
